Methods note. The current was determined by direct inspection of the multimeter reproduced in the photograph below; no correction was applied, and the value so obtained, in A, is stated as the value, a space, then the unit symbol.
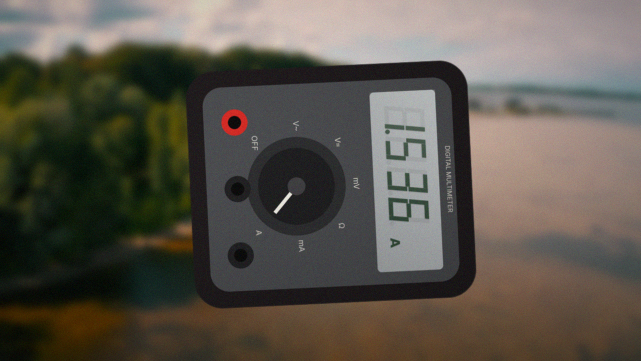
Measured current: 1.536 A
